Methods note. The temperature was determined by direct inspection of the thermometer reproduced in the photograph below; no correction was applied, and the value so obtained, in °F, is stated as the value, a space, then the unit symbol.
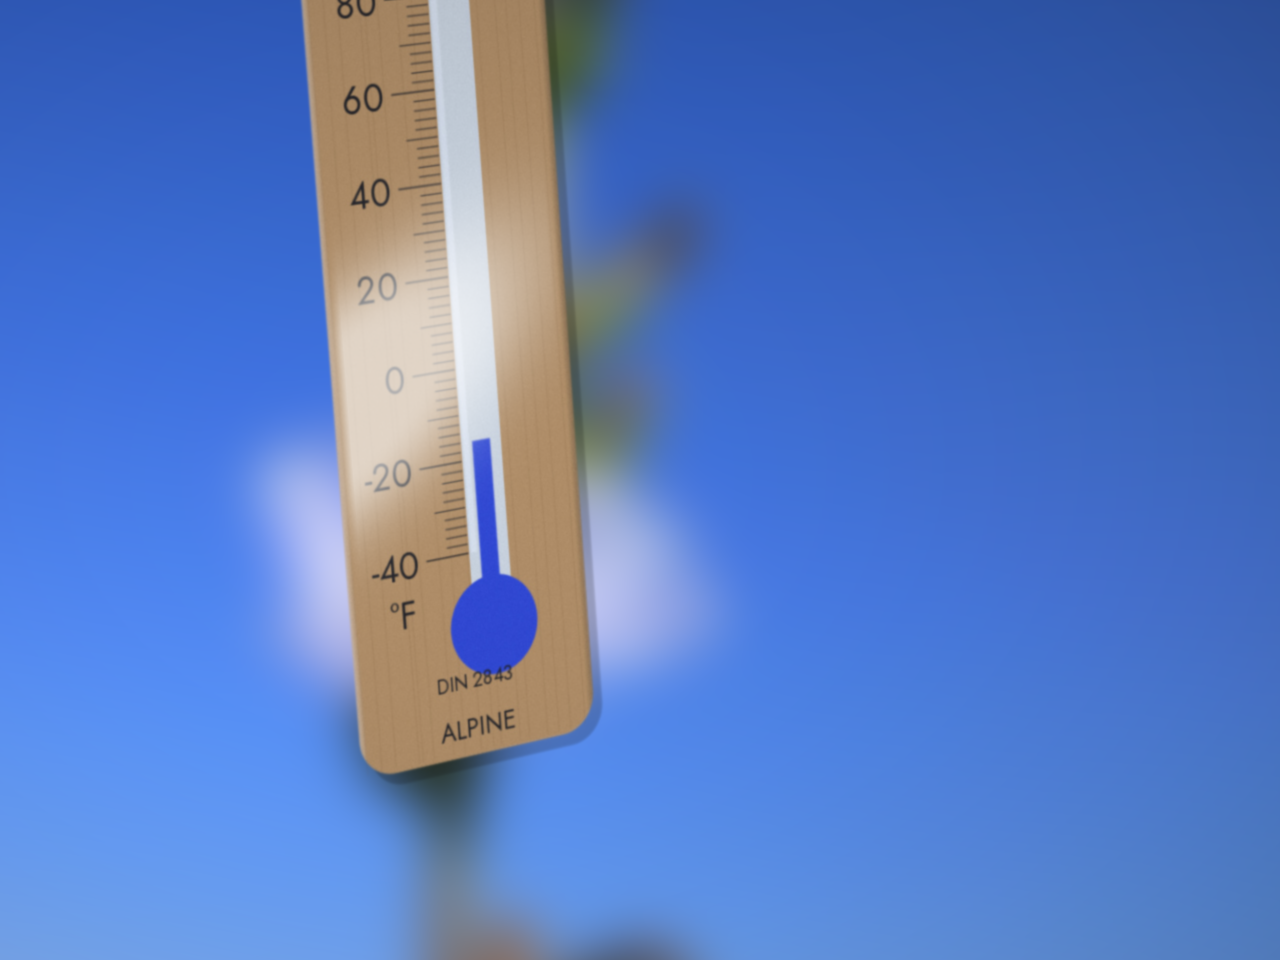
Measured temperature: -16 °F
